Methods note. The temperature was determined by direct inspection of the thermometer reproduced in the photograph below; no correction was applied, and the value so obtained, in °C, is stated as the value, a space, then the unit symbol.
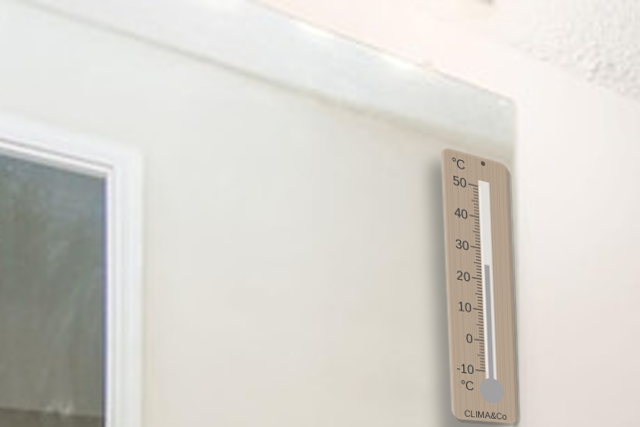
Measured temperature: 25 °C
